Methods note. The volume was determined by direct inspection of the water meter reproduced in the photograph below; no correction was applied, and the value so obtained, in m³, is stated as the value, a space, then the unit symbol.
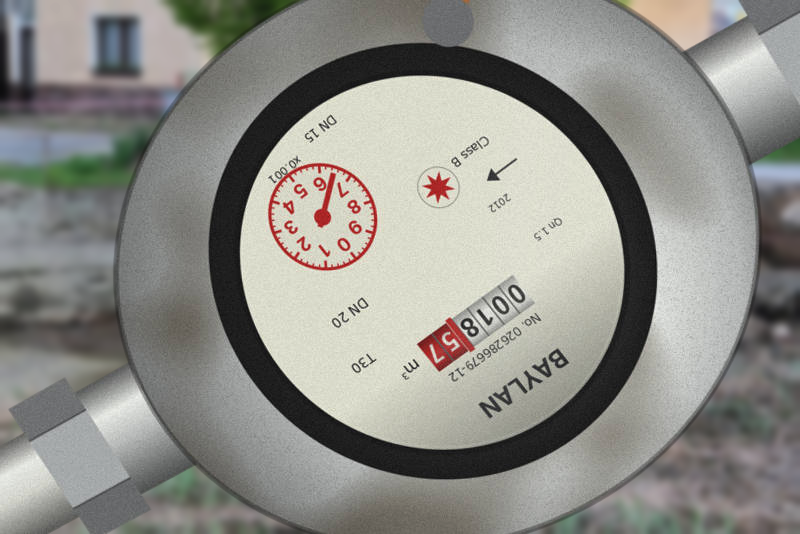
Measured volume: 18.576 m³
